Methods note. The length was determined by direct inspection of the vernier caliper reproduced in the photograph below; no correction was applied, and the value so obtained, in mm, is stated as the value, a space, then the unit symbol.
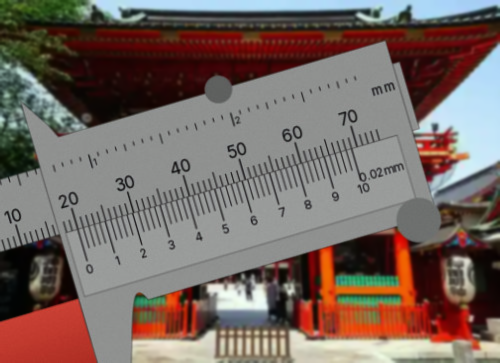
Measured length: 20.0 mm
